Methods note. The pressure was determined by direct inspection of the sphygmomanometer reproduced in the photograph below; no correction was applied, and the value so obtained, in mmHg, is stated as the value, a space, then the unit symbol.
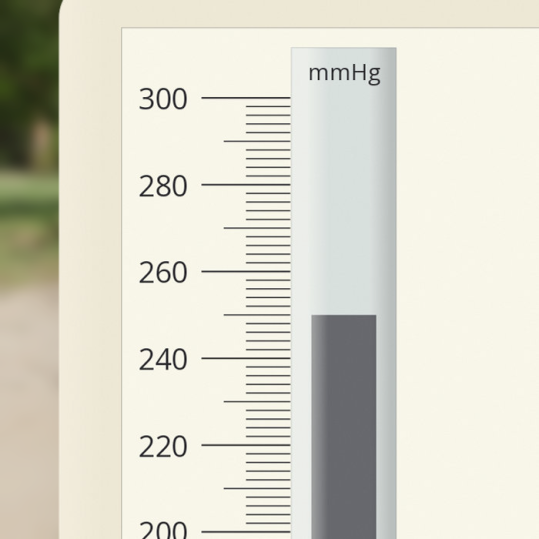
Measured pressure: 250 mmHg
